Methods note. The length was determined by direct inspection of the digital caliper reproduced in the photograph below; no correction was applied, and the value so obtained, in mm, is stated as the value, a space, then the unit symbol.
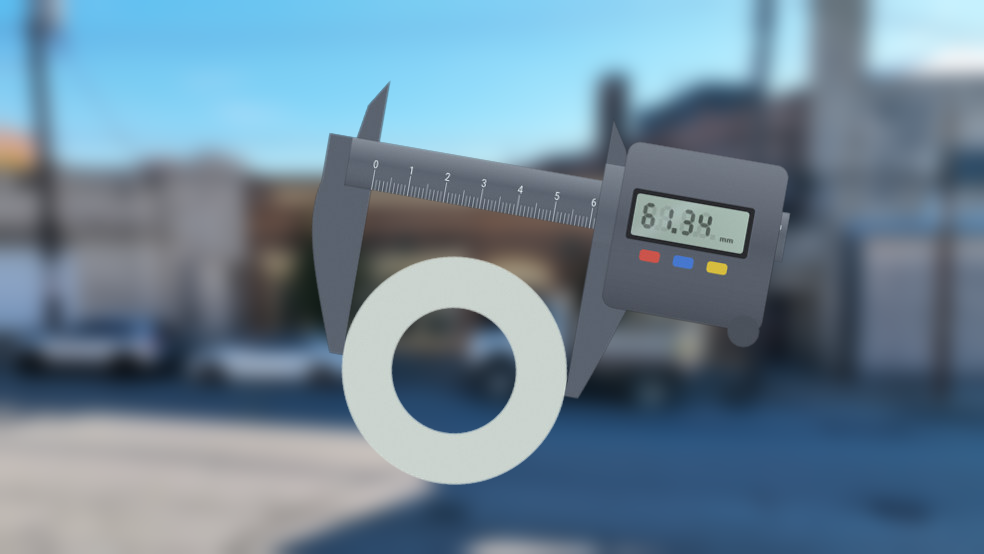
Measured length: 61.34 mm
